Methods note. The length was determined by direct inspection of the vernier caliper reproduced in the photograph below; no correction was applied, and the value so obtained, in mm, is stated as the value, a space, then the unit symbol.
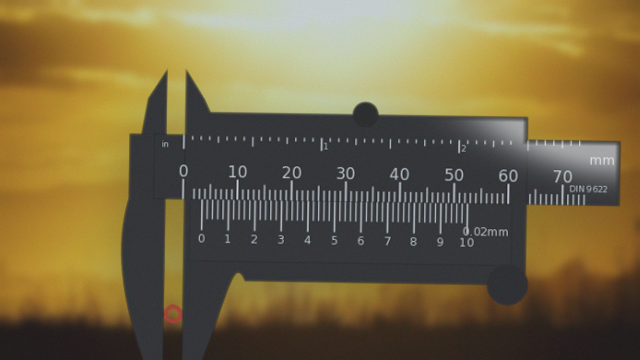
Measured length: 3.5 mm
